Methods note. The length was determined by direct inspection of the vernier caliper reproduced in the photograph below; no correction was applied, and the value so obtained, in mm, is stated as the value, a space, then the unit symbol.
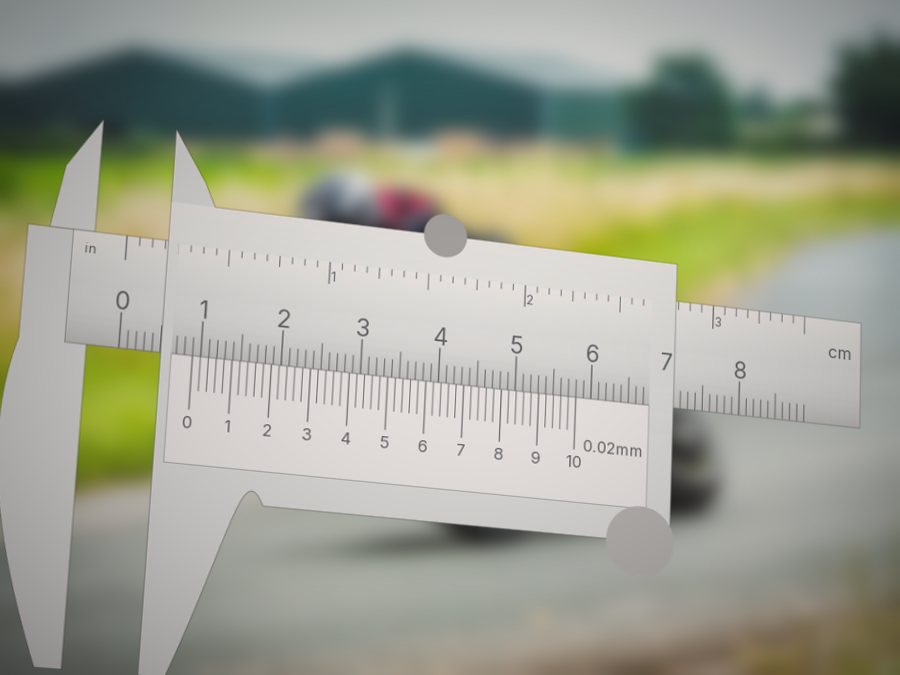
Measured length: 9.0 mm
